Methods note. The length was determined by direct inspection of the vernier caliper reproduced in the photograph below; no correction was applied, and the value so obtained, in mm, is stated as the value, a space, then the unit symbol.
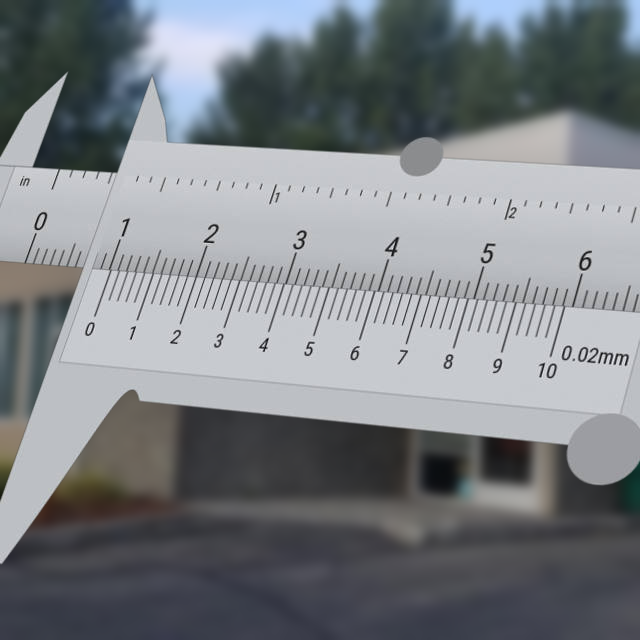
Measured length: 10.2 mm
